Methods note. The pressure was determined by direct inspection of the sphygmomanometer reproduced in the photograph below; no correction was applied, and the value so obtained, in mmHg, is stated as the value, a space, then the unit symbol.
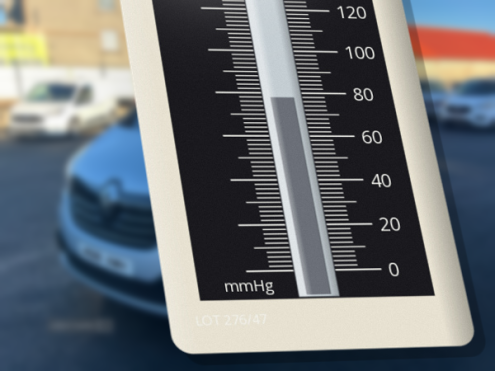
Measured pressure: 78 mmHg
